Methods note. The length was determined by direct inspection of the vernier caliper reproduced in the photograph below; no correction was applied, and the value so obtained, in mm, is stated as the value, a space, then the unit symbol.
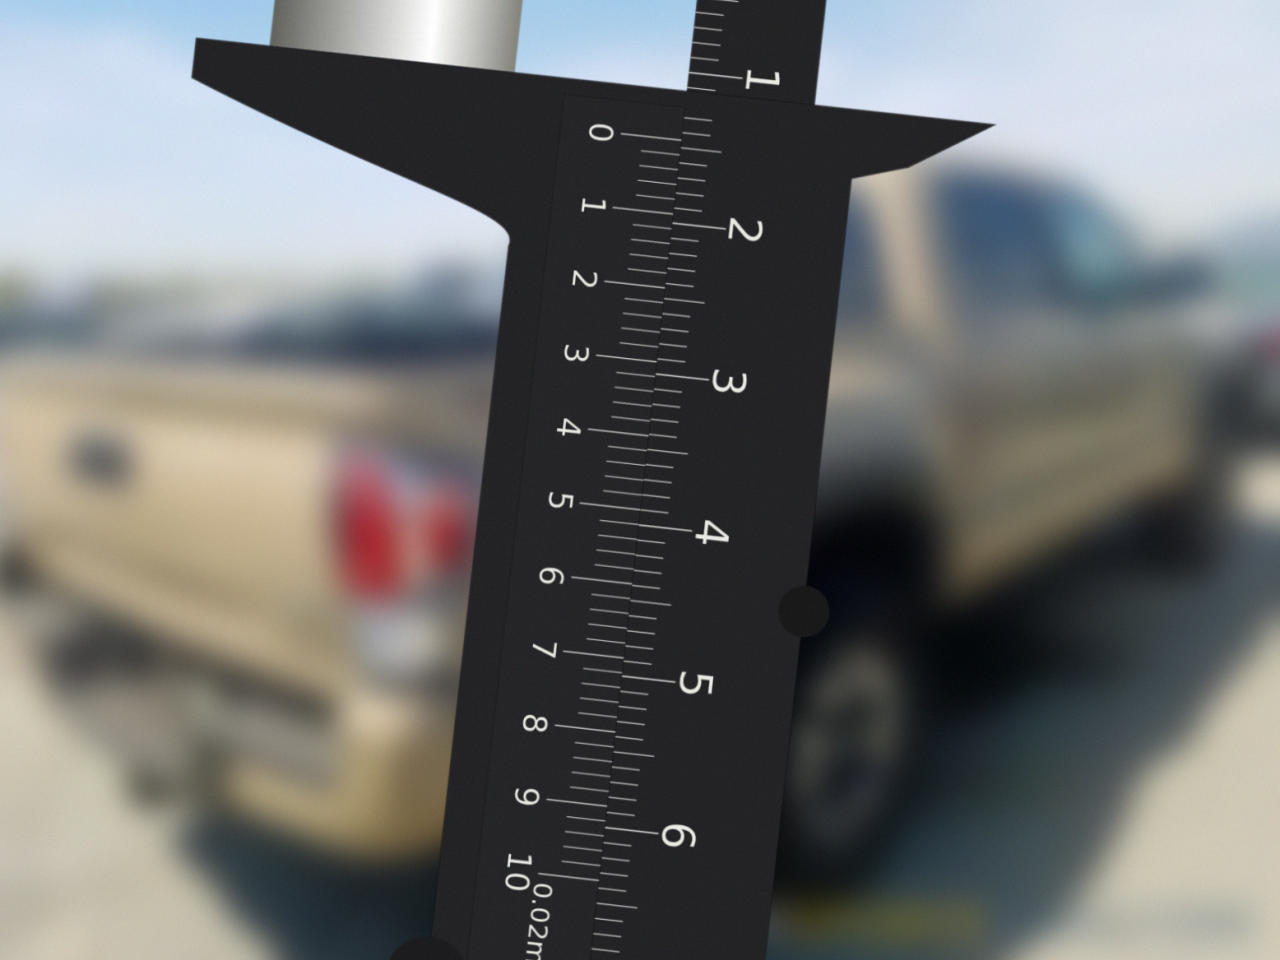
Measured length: 14.5 mm
